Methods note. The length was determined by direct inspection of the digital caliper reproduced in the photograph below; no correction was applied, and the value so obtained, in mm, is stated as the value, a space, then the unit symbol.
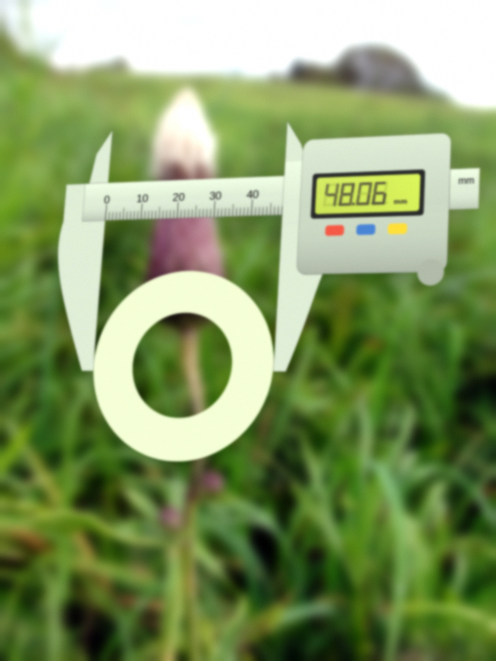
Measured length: 48.06 mm
